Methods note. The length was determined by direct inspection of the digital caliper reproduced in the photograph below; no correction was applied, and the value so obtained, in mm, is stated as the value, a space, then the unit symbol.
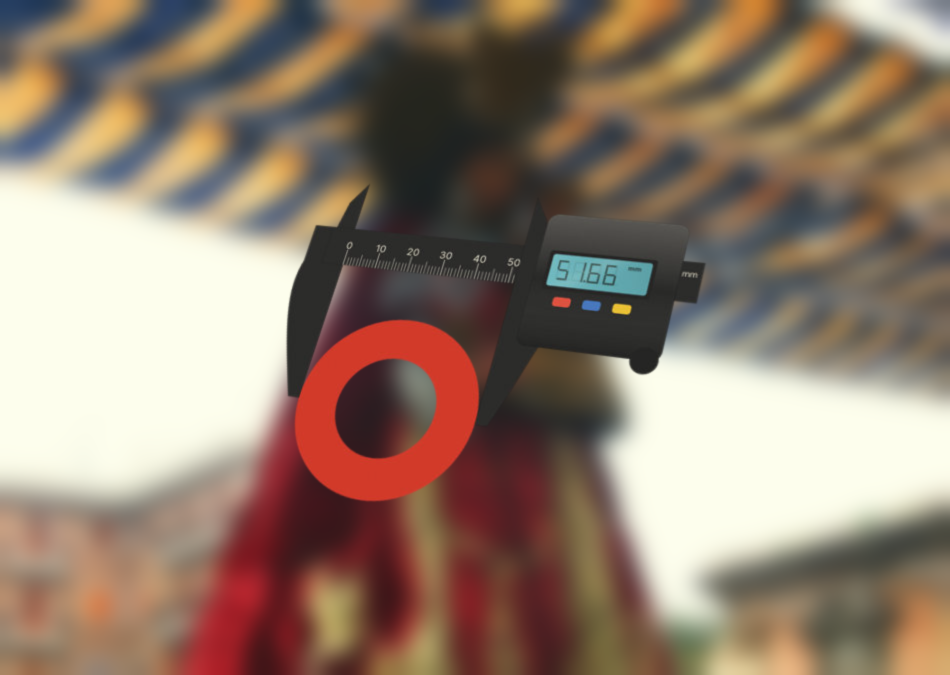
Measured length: 51.66 mm
